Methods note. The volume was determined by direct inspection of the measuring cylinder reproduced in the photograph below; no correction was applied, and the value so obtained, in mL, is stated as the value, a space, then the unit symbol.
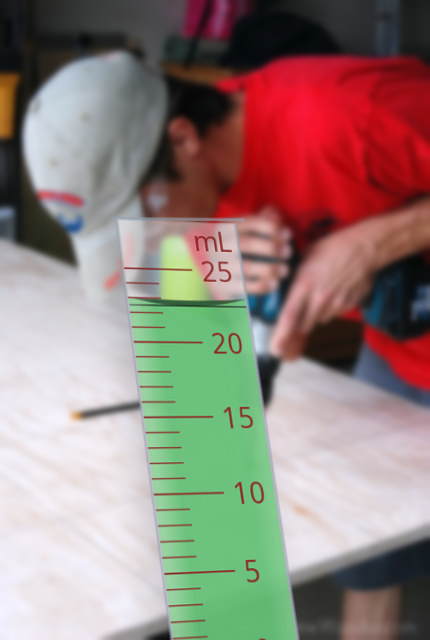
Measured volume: 22.5 mL
